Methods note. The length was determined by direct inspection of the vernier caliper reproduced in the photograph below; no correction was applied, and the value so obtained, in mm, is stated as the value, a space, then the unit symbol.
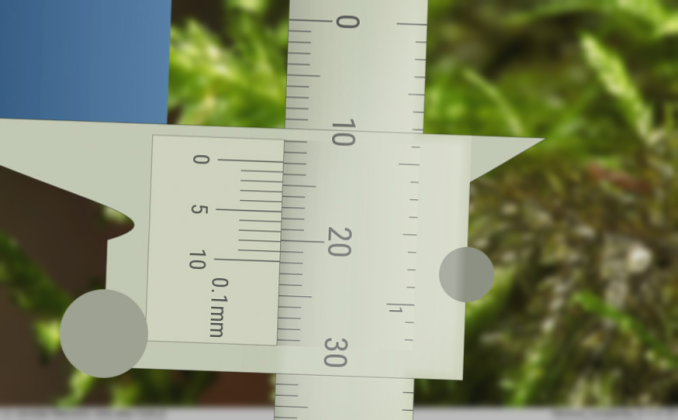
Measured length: 12.9 mm
